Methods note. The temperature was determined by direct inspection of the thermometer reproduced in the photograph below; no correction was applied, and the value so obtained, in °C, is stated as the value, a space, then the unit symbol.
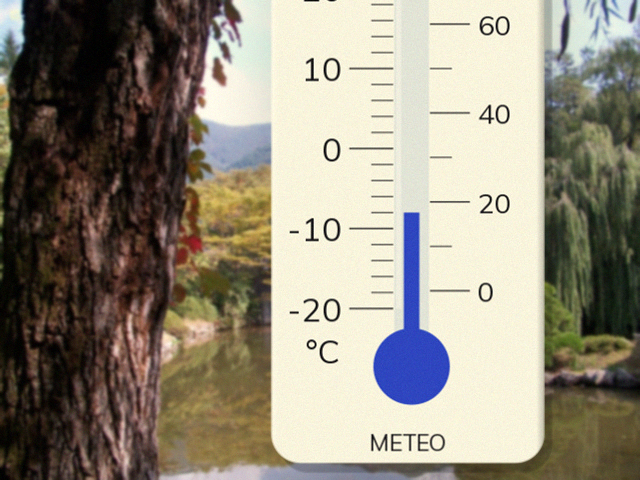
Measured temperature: -8 °C
